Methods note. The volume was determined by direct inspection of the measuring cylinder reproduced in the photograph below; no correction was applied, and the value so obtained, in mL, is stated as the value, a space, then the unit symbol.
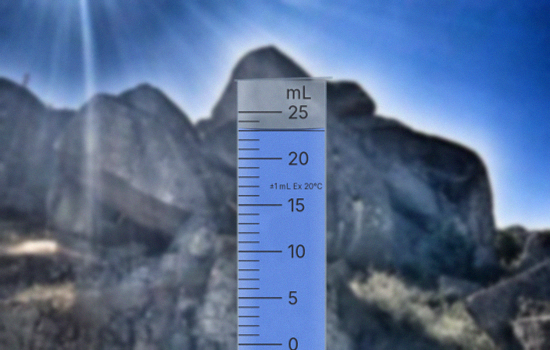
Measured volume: 23 mL
